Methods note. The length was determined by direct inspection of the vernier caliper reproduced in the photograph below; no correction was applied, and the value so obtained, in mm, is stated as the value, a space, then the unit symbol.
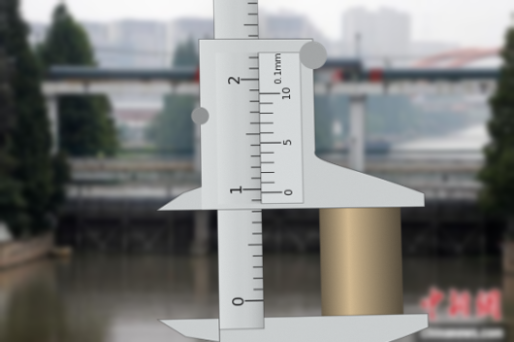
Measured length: 9.7 mm
